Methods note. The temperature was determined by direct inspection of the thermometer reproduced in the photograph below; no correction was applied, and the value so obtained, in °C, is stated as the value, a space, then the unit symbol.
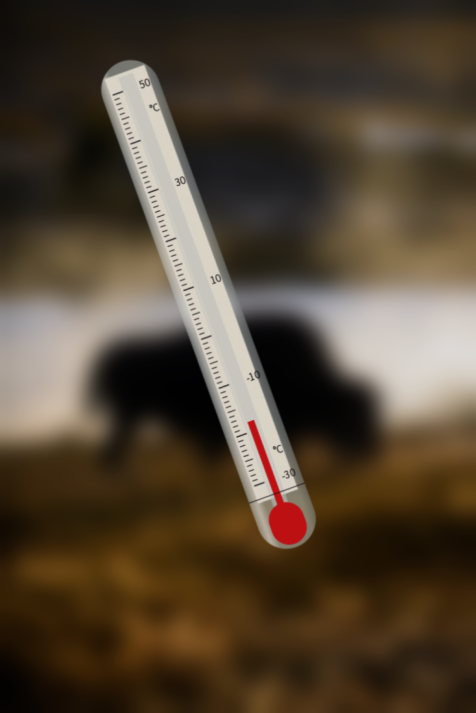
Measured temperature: -18 °C
